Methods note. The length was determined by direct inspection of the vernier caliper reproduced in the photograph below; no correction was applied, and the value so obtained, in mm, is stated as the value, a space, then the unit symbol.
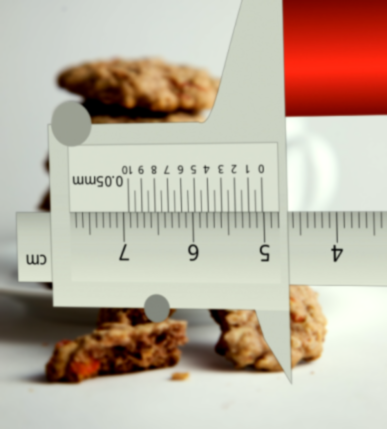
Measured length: 50.2 mm
